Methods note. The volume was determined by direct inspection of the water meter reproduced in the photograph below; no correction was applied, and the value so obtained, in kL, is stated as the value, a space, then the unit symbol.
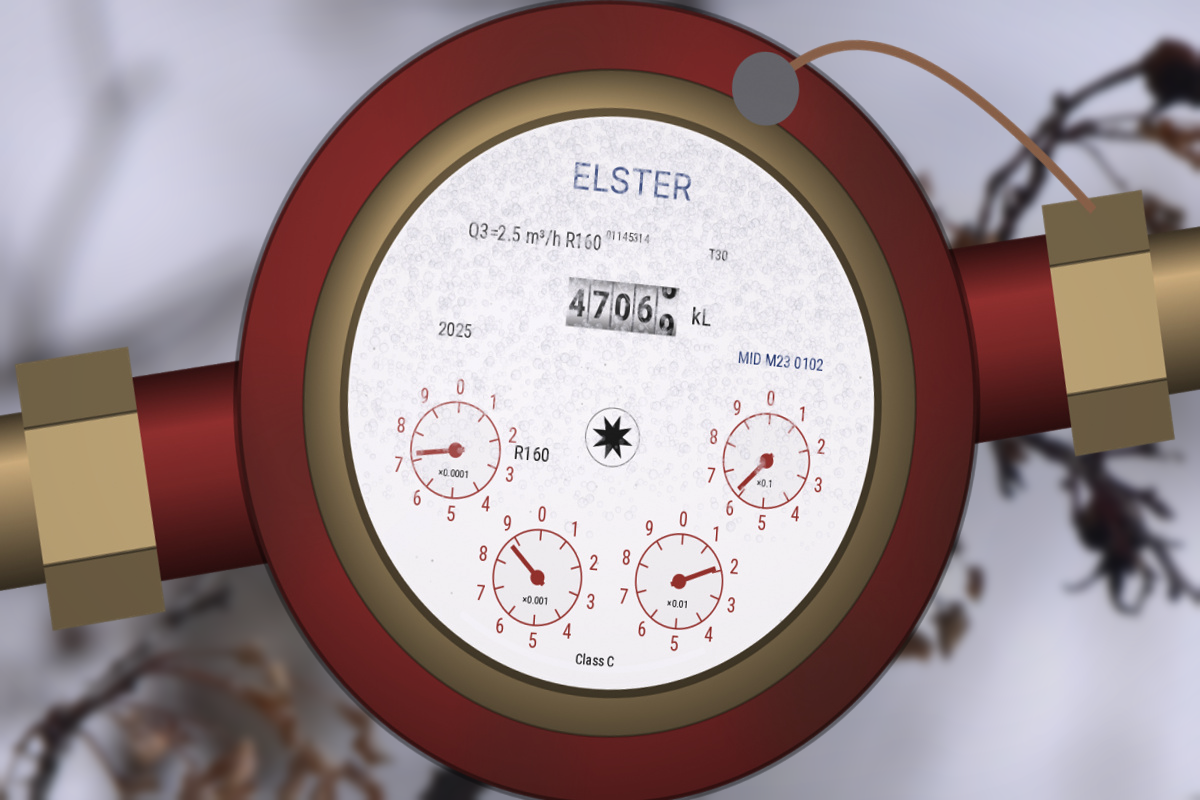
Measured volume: 47068.6187 kL
